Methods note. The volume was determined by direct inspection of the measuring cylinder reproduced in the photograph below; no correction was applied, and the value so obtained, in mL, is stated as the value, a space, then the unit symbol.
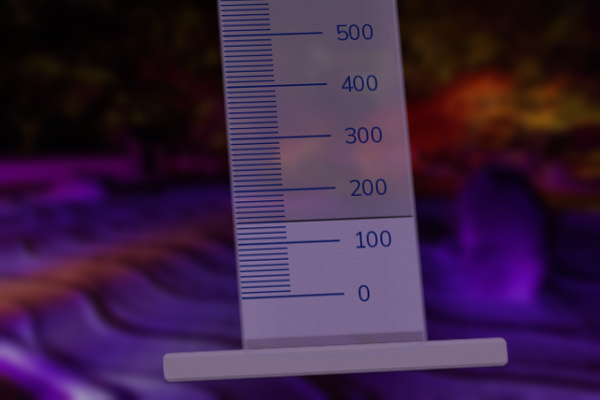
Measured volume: 140 mL
